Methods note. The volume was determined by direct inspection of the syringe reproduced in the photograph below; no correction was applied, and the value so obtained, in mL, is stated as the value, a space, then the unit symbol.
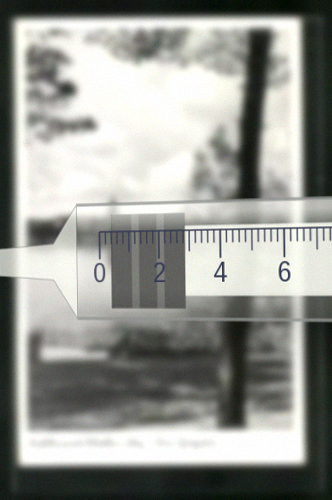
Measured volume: 0.4 mL
